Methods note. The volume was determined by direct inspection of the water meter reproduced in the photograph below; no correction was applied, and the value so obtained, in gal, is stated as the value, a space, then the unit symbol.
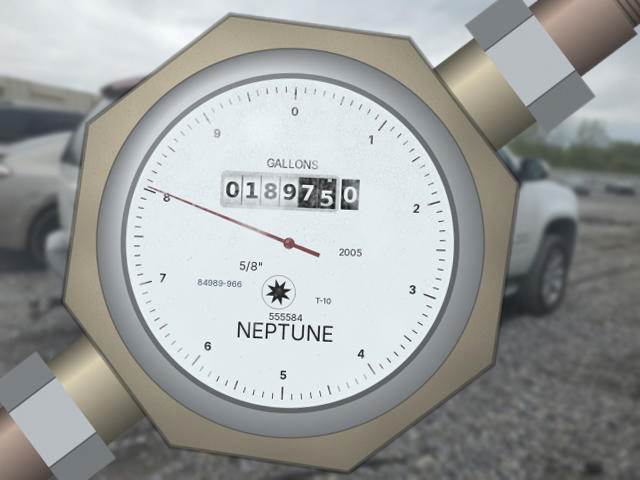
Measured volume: 189748.0 gal
